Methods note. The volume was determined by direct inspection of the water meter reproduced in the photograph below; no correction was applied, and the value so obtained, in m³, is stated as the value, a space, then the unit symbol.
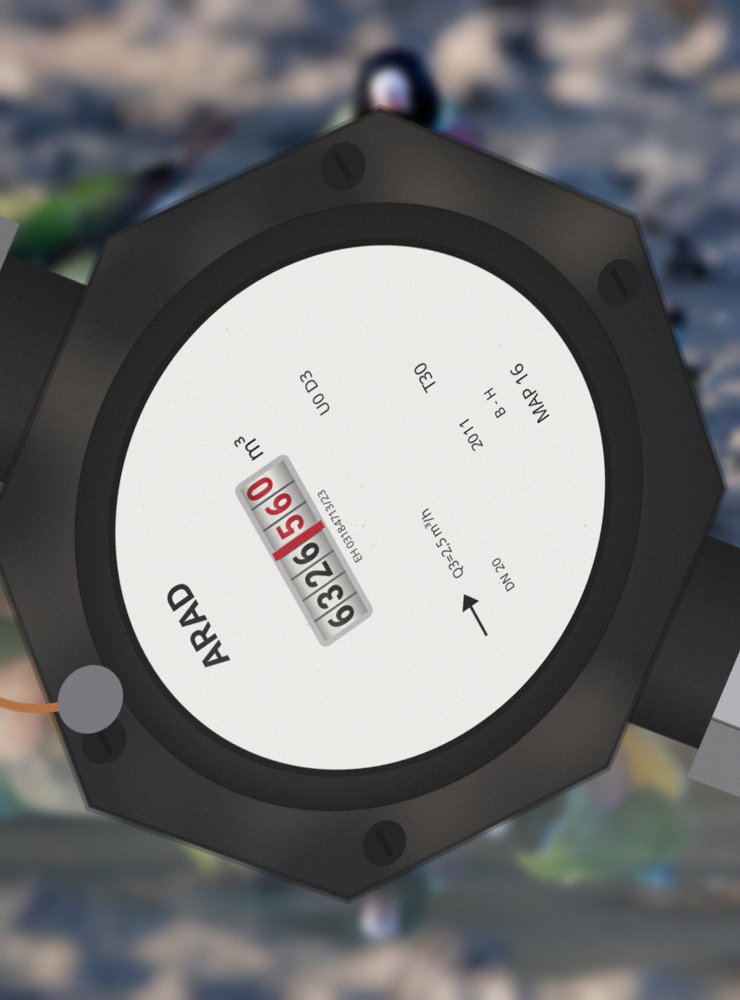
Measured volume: 6326.560 m³
